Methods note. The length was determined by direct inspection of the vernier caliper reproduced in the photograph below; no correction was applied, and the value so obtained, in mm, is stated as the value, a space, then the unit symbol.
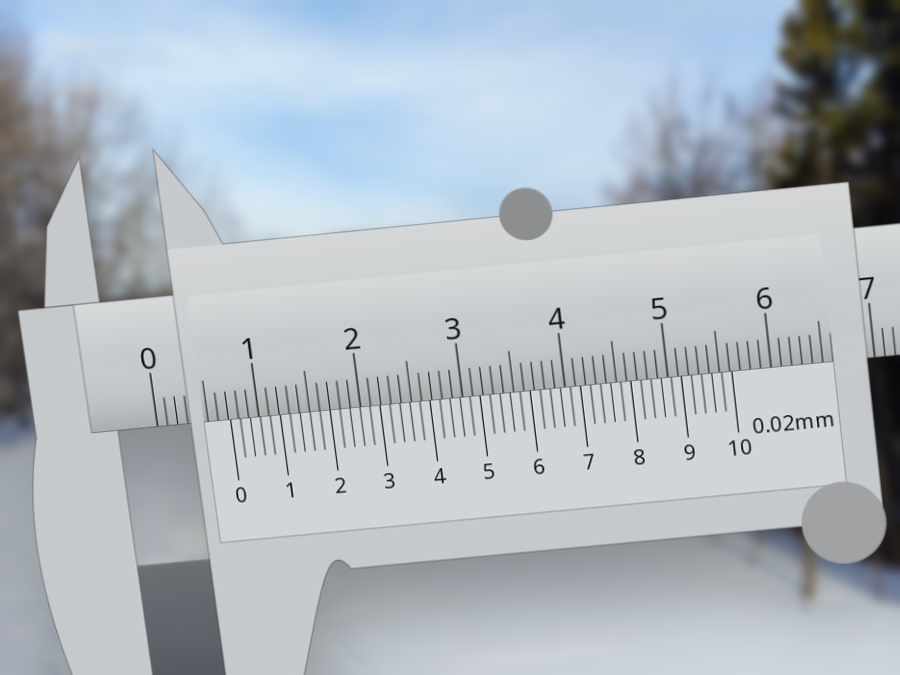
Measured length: 7.2 mm
